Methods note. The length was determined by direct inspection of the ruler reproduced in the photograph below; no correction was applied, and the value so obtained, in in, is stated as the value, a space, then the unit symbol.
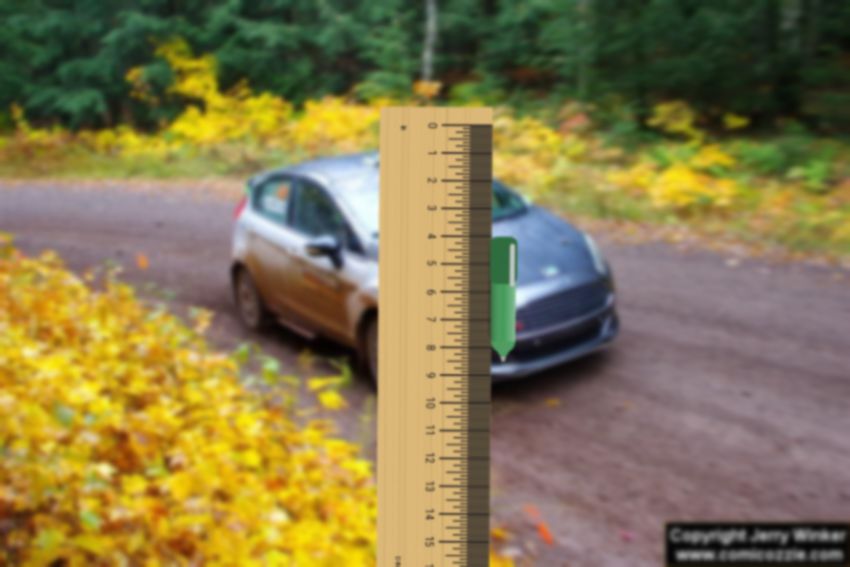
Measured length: 4.5 in
